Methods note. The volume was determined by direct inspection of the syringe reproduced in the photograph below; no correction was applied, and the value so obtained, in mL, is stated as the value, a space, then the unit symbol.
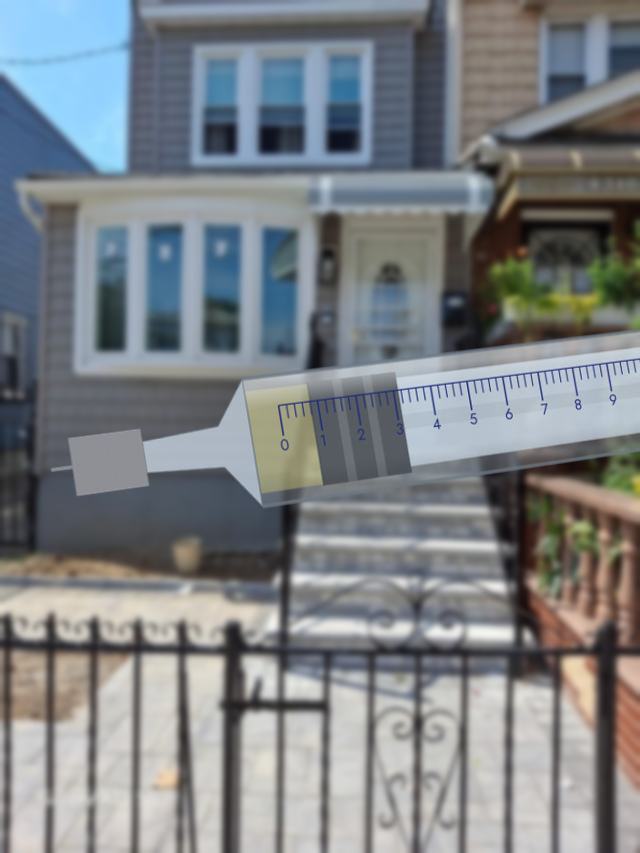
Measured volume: 0.8 mL
